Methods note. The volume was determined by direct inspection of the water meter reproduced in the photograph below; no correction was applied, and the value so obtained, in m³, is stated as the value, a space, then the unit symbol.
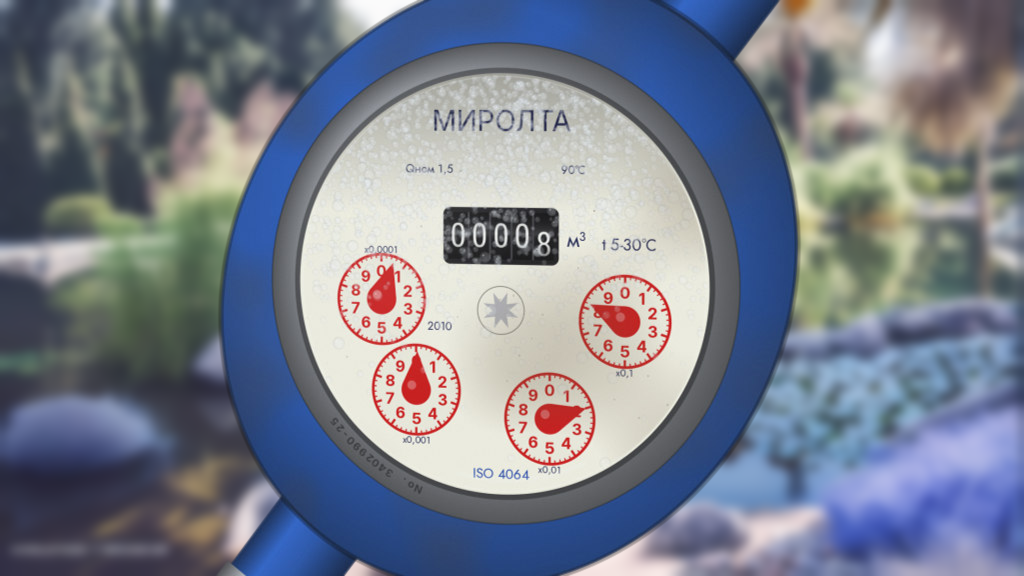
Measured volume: 7.8200 m³
